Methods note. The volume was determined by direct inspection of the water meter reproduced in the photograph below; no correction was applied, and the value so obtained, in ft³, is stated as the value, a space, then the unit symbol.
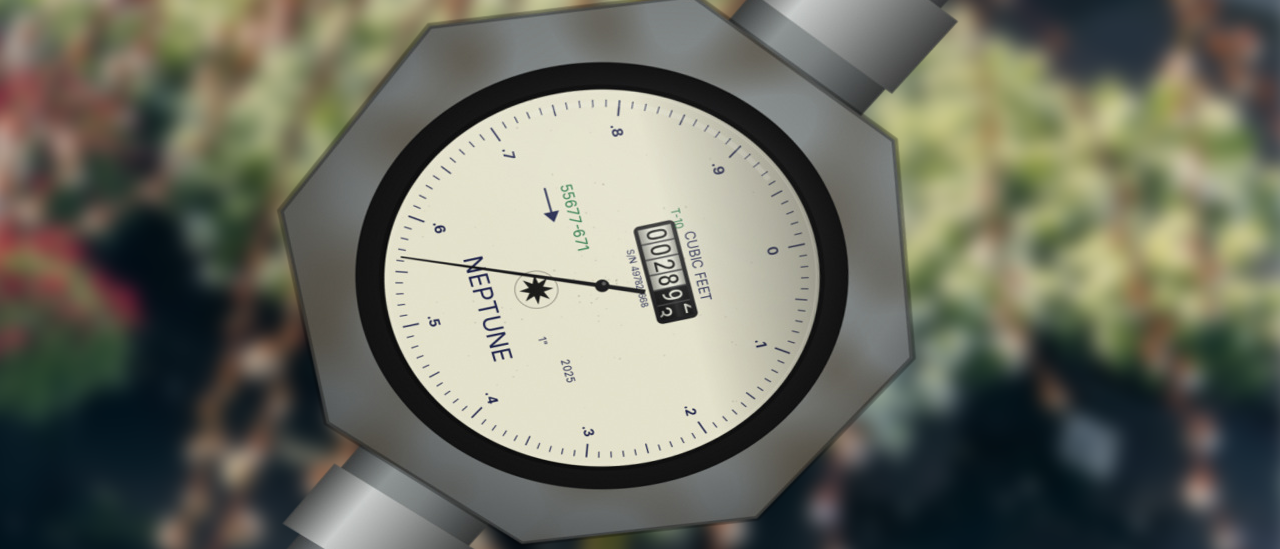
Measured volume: 2892.56 ft³
